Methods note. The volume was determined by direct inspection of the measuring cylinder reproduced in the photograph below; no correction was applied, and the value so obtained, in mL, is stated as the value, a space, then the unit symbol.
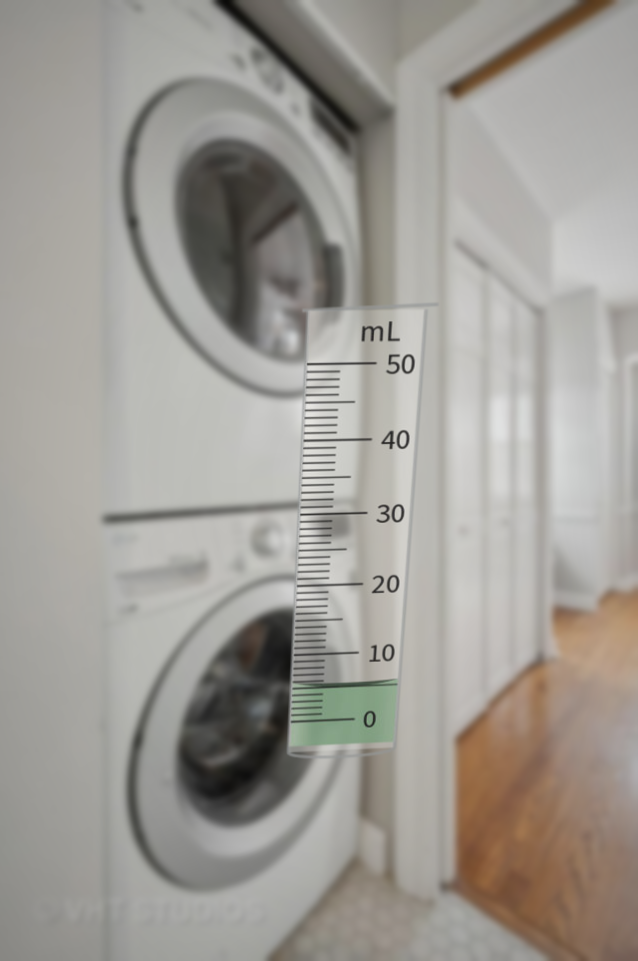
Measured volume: 5 mL
